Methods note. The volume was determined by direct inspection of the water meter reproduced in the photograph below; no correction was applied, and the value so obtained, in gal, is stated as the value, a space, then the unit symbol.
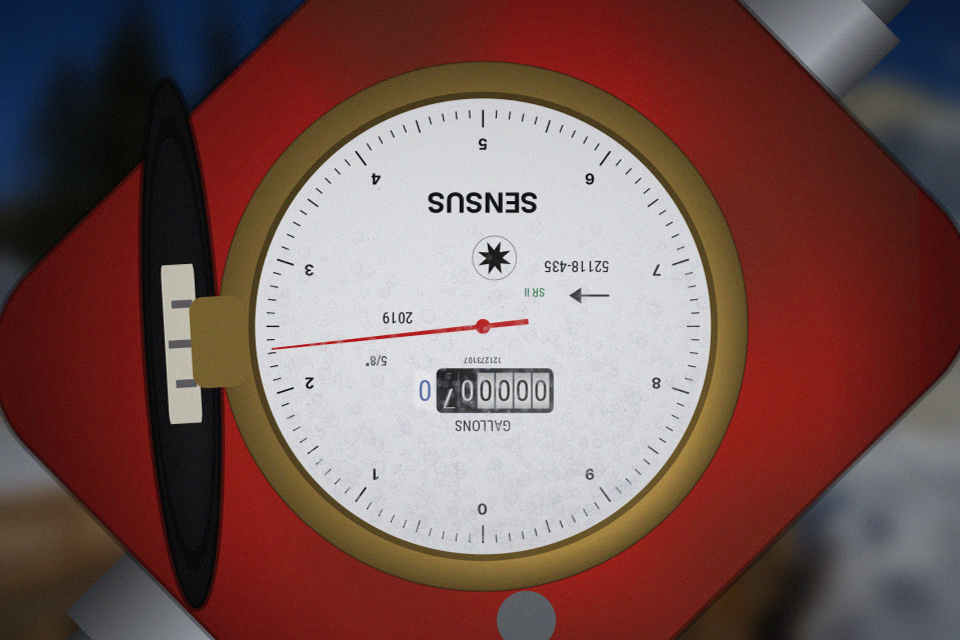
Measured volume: 72.3 gal
